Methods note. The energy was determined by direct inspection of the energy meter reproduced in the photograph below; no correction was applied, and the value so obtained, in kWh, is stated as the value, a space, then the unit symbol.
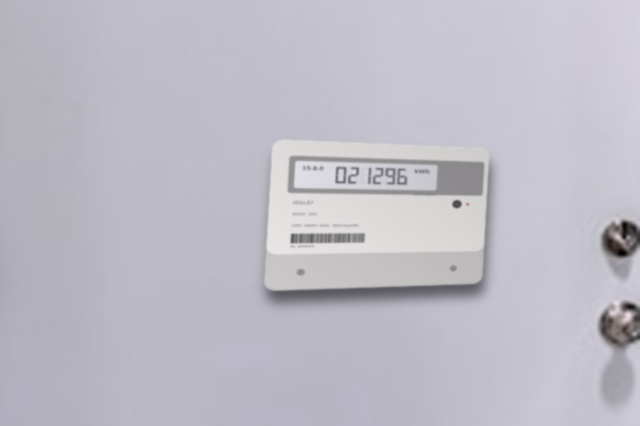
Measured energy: 21296 kWh
